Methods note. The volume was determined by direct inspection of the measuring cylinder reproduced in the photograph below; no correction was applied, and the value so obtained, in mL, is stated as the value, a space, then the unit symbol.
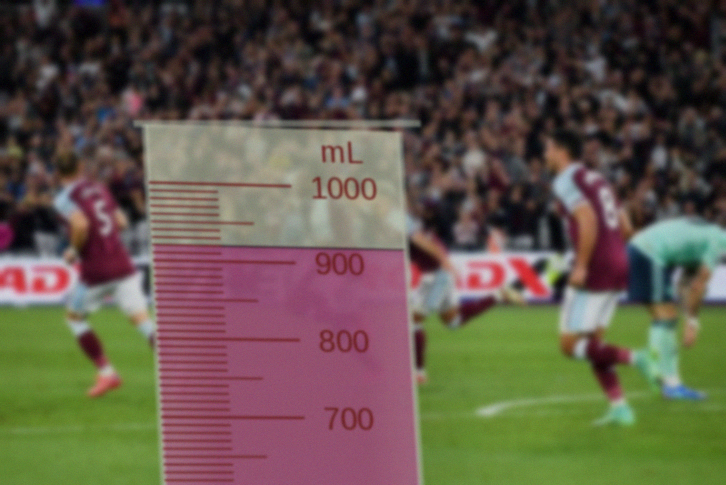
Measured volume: 920 mL
